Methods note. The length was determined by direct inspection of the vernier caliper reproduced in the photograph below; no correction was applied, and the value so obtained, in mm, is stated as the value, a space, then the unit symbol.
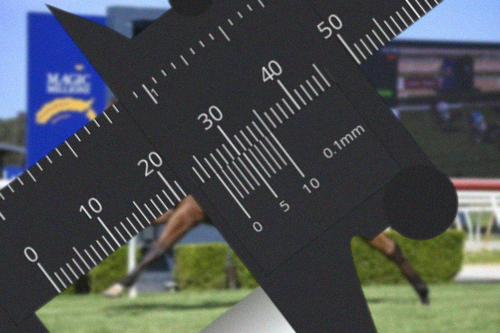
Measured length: 26.0 mm
